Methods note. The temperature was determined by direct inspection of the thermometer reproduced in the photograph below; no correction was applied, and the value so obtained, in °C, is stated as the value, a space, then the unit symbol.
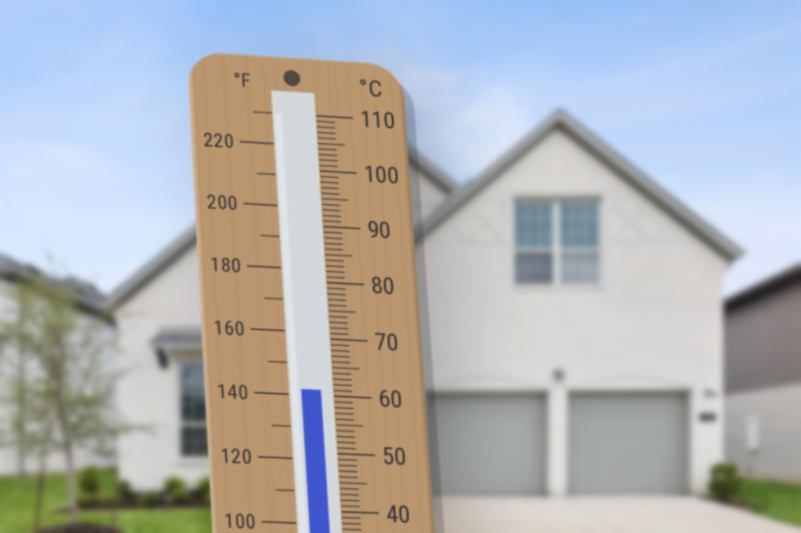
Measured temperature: 61 °C
